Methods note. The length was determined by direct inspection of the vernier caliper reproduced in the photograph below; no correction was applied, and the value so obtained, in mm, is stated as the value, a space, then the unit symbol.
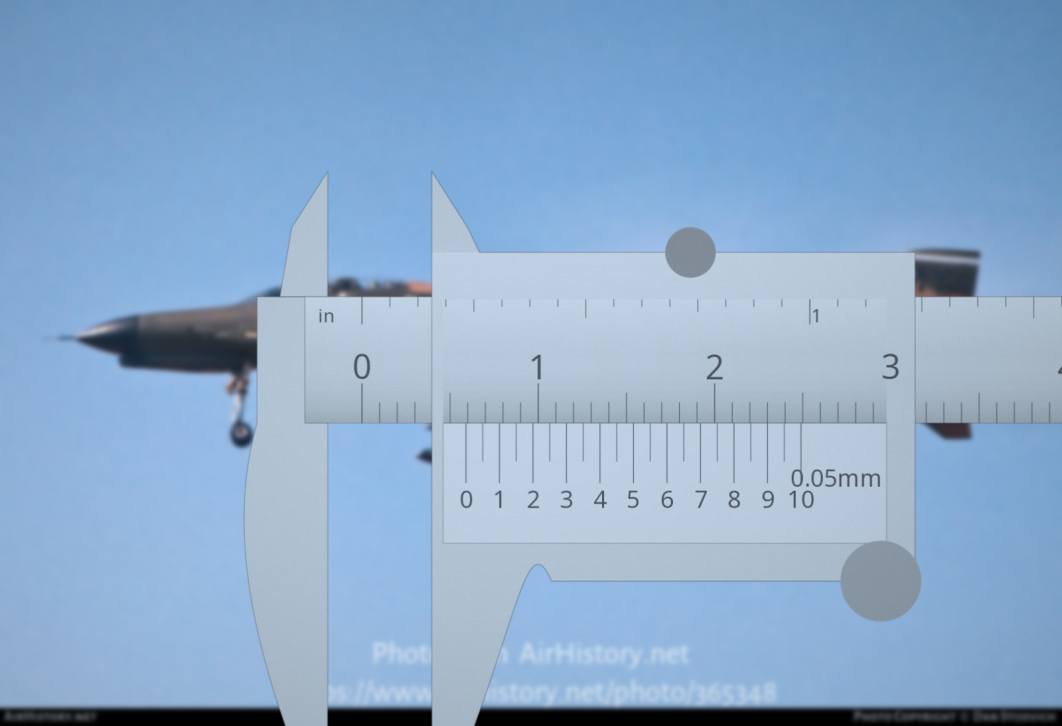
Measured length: 5.9 mm
